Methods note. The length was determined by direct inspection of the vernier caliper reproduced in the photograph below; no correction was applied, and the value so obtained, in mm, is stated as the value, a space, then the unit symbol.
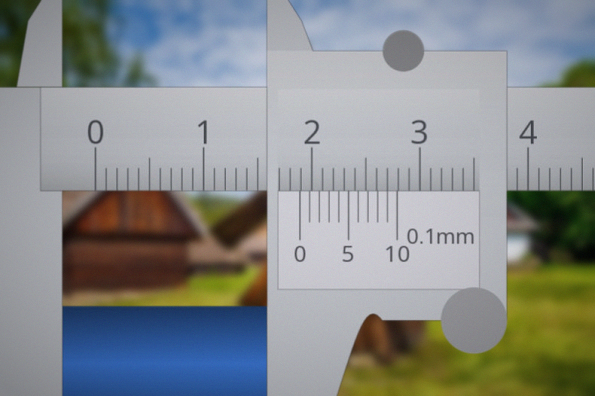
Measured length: 18.9 mm
